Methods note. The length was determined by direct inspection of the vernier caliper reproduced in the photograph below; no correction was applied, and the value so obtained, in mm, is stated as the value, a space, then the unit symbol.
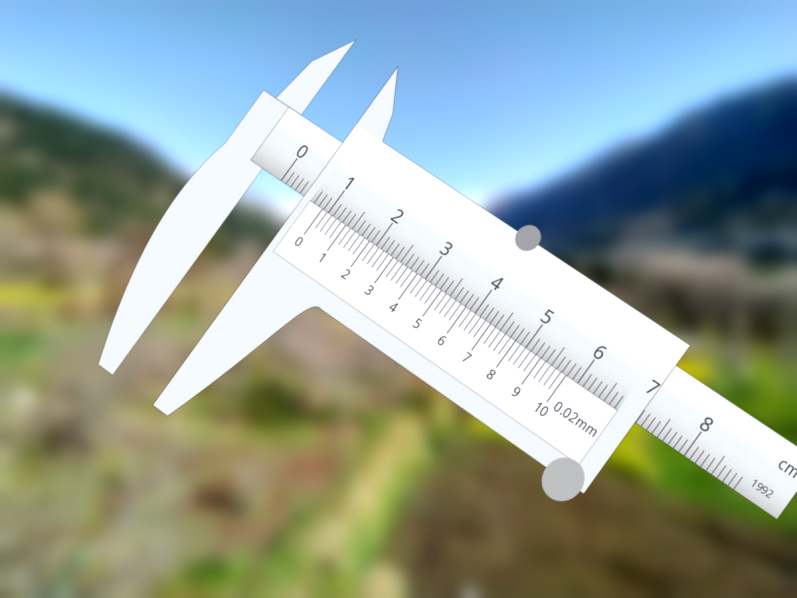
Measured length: 8.8 mm
